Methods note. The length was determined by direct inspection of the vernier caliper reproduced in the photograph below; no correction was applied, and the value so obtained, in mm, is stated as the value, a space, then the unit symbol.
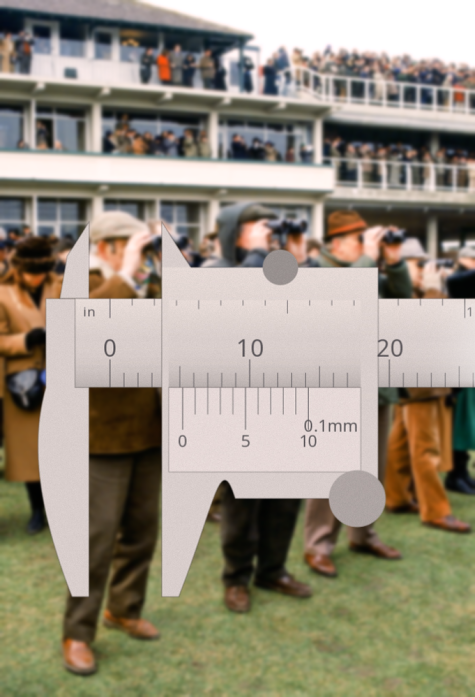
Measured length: 5.2 mm
